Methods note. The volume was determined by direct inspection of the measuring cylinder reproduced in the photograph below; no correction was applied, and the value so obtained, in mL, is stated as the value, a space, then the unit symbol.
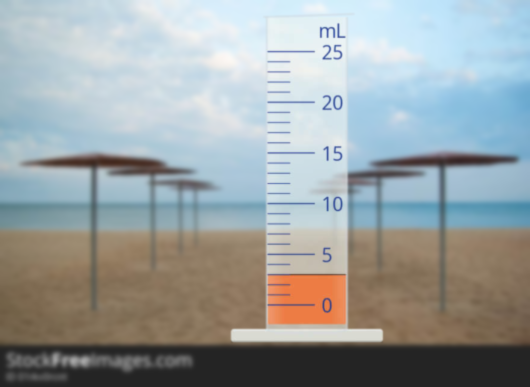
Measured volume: 3 mL
